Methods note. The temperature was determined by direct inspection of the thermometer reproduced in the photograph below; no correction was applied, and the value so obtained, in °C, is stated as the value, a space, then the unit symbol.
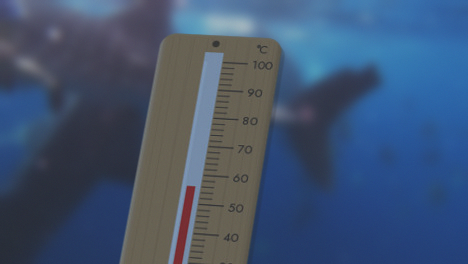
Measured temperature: 56 °C
